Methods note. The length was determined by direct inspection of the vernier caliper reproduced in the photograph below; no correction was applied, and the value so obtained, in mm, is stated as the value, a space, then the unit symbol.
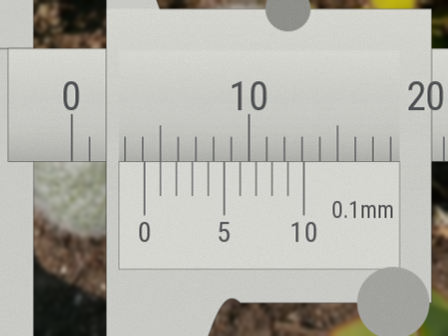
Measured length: 4.1 mm
